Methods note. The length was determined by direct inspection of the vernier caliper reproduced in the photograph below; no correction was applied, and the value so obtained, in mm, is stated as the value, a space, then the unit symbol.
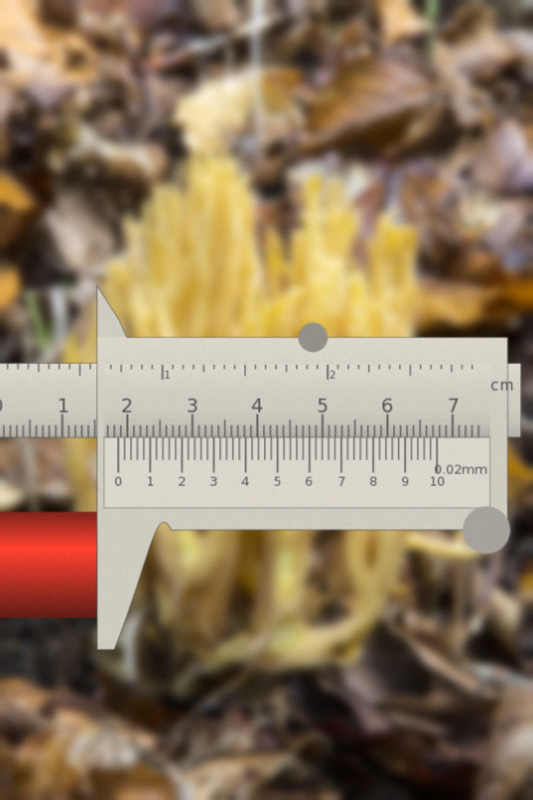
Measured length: 18.6 mm
